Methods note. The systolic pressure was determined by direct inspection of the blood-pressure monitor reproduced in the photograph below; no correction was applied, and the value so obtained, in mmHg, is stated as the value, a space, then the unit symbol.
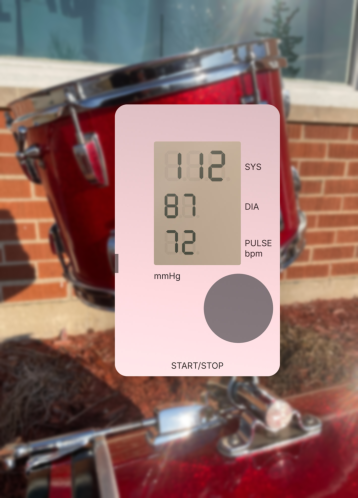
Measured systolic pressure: 112 mmHg
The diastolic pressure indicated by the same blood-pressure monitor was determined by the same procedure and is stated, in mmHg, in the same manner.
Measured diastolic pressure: 87 mmHg
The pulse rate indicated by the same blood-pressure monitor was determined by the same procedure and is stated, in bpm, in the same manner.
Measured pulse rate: 72 bpm
